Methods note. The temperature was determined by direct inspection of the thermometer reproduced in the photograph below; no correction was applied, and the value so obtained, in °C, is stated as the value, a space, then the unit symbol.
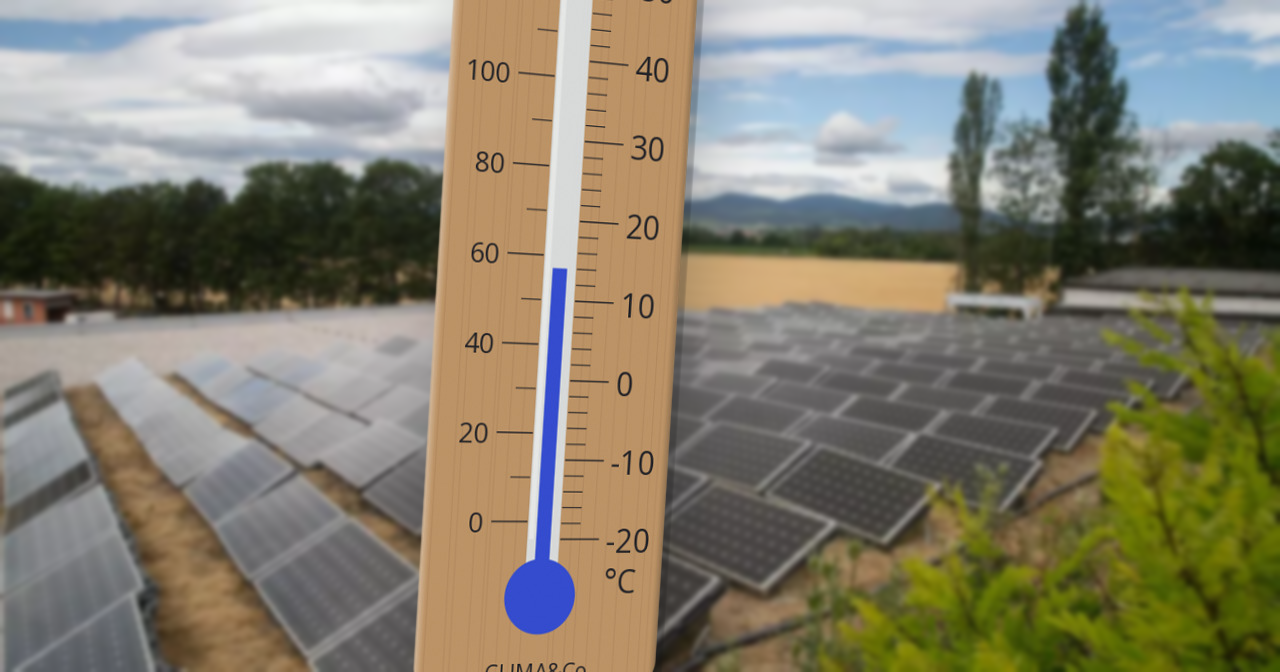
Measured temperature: 14 °C
